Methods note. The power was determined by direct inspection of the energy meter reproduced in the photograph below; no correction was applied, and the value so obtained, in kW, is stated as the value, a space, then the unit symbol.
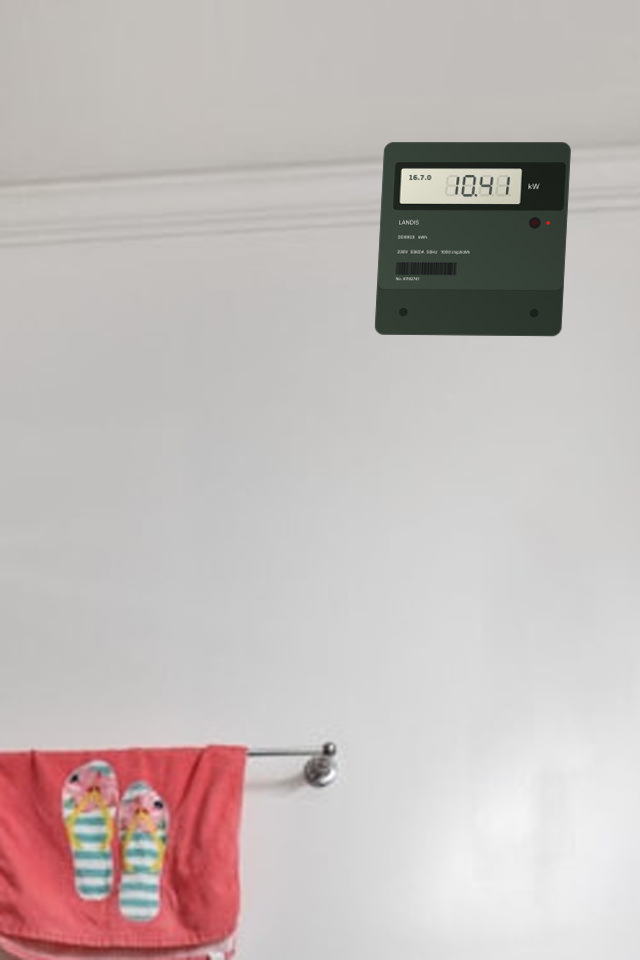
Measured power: 10.41 kW
